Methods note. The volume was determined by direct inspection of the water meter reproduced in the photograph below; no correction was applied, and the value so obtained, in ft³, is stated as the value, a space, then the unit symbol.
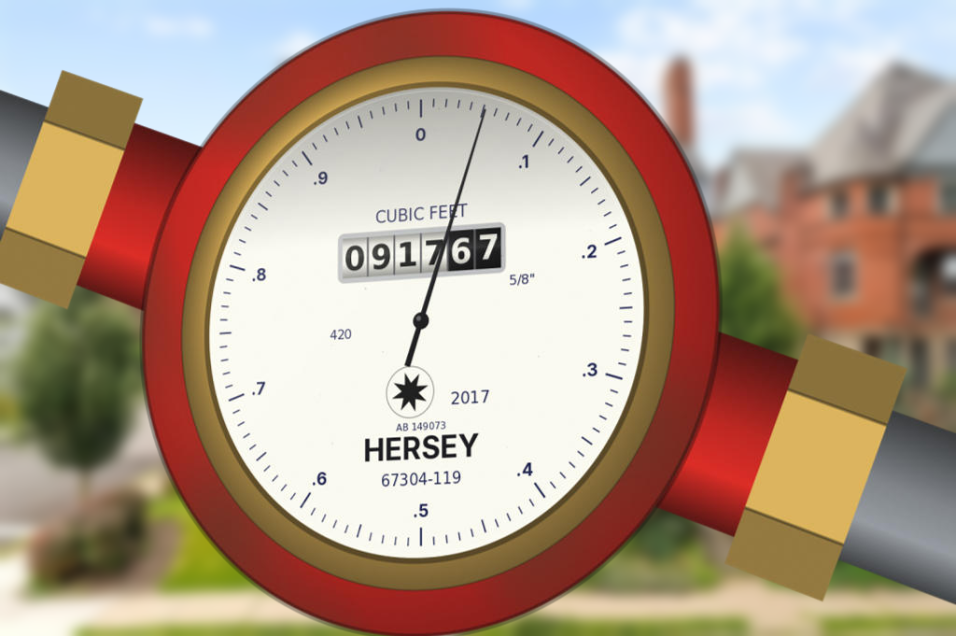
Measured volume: 91767.05 ft³
